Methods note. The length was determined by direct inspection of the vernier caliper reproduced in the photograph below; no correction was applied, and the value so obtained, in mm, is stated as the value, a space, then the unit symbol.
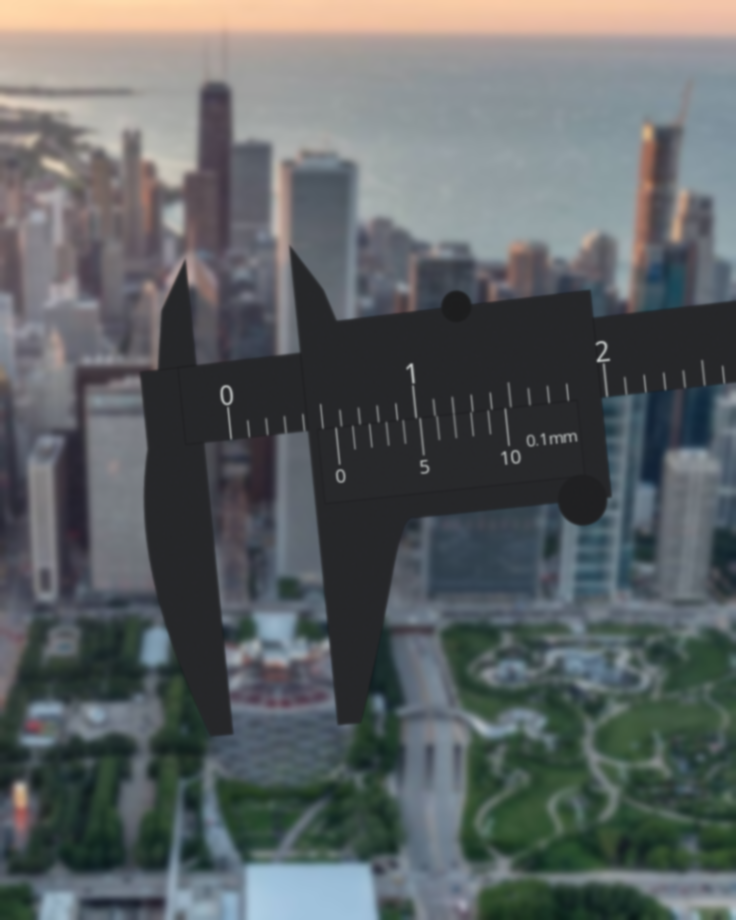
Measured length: 5.7 mm
